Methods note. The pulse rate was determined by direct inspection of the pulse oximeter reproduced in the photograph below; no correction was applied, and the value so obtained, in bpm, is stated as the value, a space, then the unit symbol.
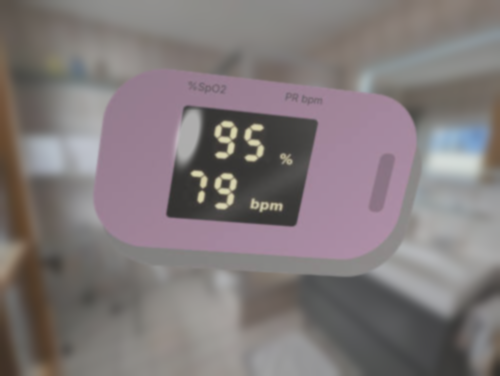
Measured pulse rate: 79 bpm
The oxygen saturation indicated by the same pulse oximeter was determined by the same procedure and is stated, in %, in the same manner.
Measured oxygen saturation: 95 %
